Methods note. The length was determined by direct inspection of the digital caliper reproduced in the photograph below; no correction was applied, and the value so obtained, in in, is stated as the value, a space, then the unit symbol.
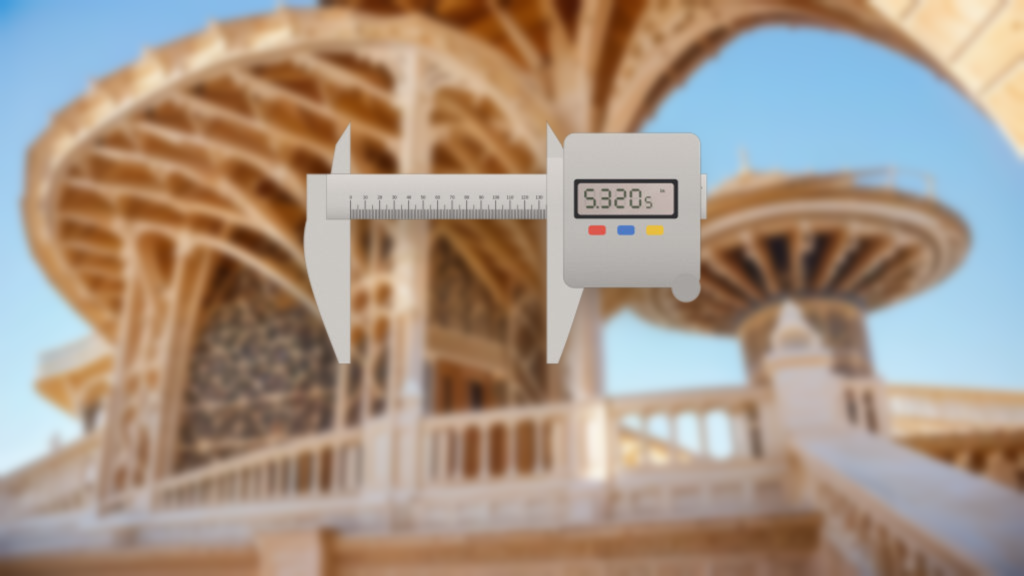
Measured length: 5.3205 in
